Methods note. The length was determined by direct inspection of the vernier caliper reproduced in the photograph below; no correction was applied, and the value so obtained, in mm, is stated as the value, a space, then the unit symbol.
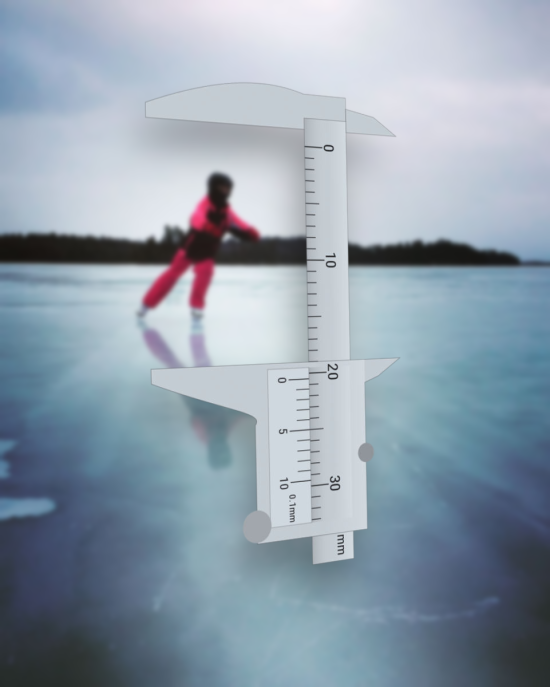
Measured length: 20.5 mm
